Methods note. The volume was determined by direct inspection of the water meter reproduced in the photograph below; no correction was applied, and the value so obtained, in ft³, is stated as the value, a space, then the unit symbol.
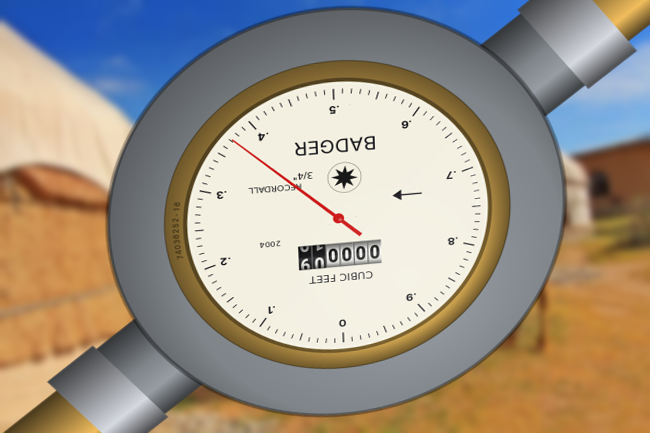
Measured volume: 9.37 ft³
